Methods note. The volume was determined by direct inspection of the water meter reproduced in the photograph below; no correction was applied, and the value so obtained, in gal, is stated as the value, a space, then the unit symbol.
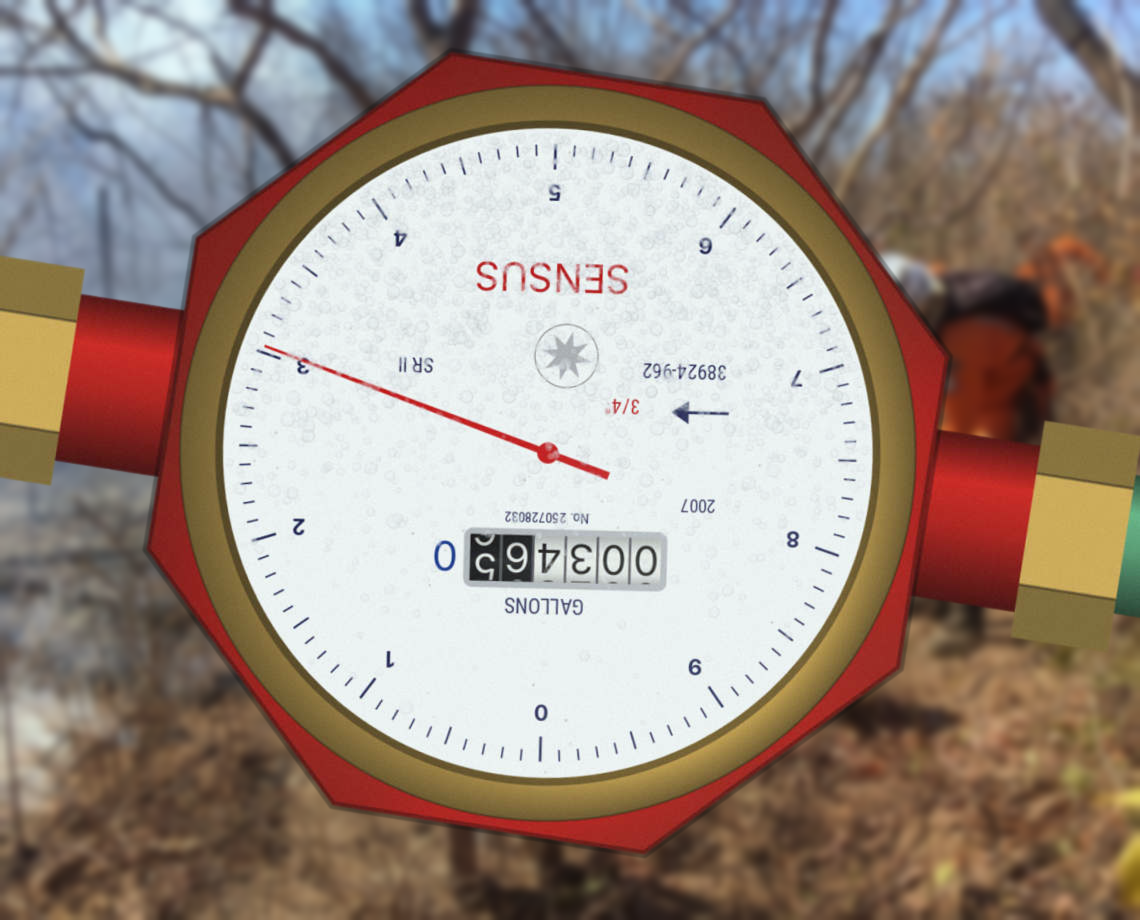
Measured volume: 34653.0 gal
